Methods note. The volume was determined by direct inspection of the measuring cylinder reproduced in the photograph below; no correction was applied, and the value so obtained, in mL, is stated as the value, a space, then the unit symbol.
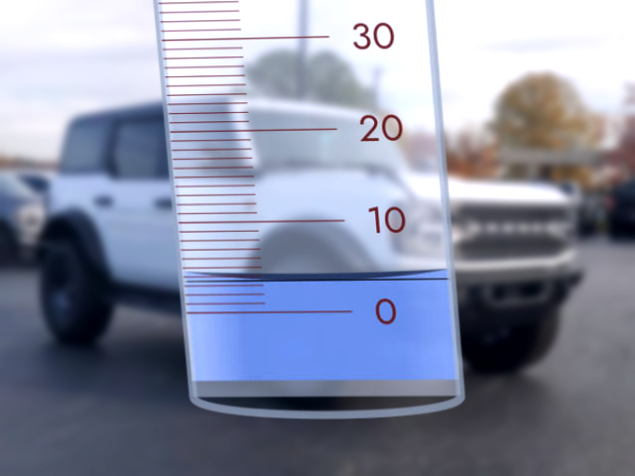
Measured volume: 3.5 mL
